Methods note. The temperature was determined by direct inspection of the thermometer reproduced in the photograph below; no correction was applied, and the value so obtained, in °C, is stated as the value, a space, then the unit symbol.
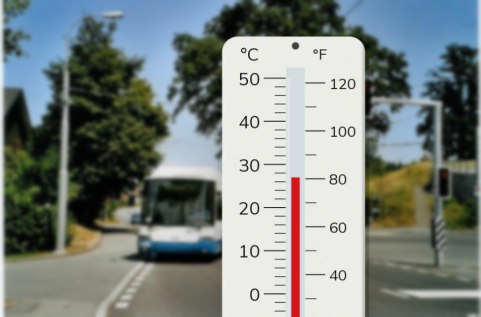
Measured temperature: 27 °C
